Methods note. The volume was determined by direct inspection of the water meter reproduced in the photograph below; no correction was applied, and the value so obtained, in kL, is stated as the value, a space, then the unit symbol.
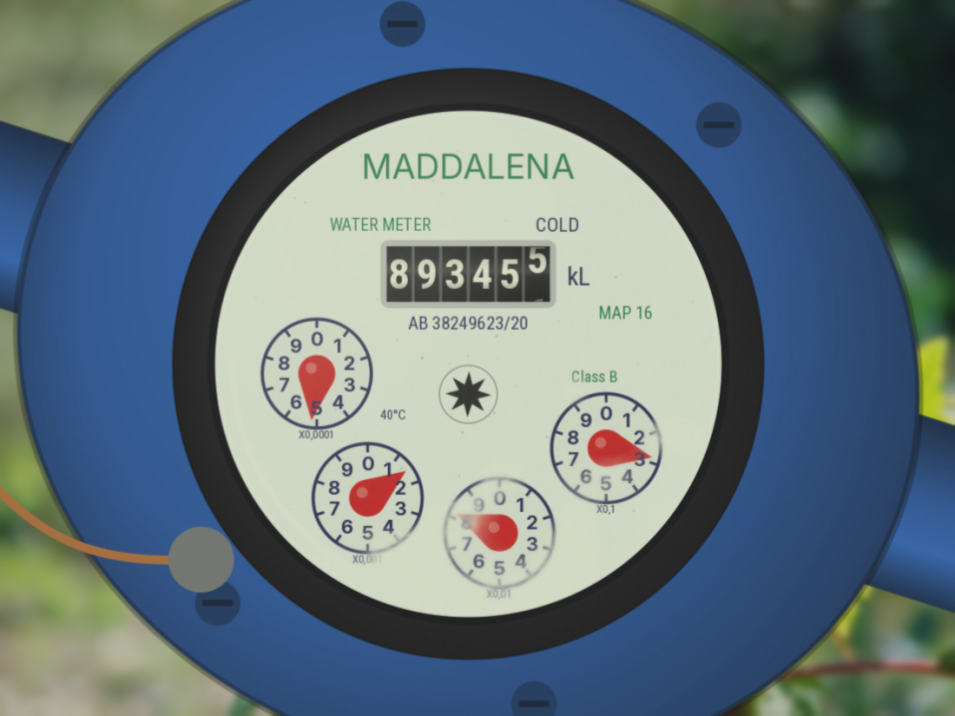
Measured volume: 893455.2815 kL
